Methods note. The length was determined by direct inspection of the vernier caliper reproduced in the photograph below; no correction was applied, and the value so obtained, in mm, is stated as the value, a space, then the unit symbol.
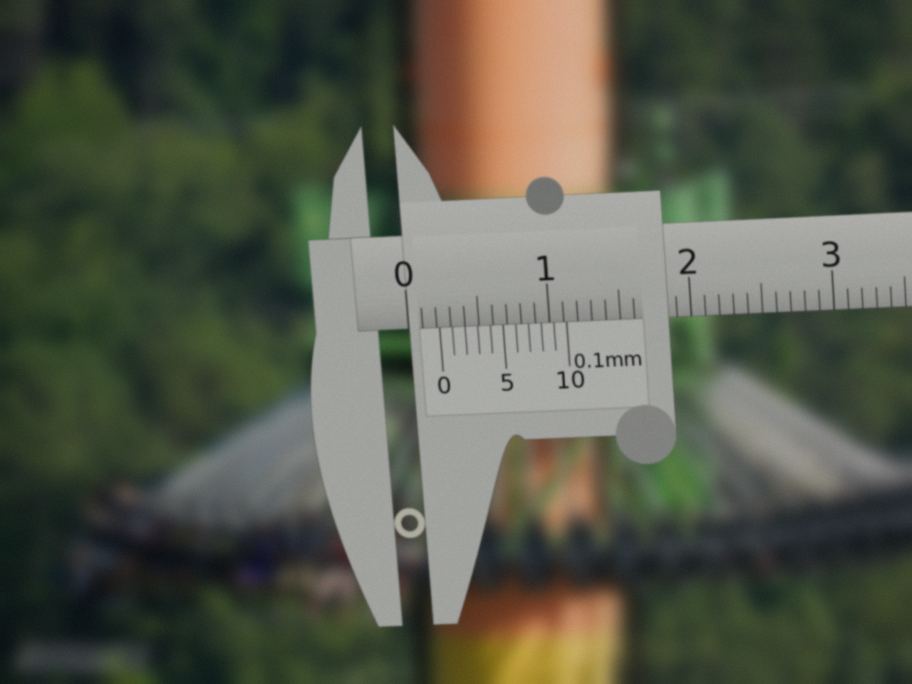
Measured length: 2.2 mm
